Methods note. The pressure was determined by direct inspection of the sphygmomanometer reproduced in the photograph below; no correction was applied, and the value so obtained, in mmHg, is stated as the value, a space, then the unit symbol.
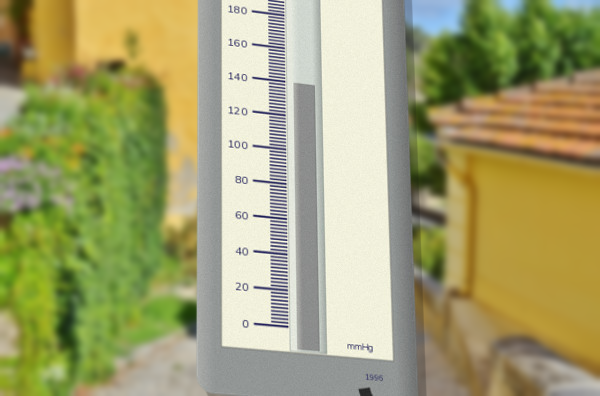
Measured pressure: 140 mmHg
